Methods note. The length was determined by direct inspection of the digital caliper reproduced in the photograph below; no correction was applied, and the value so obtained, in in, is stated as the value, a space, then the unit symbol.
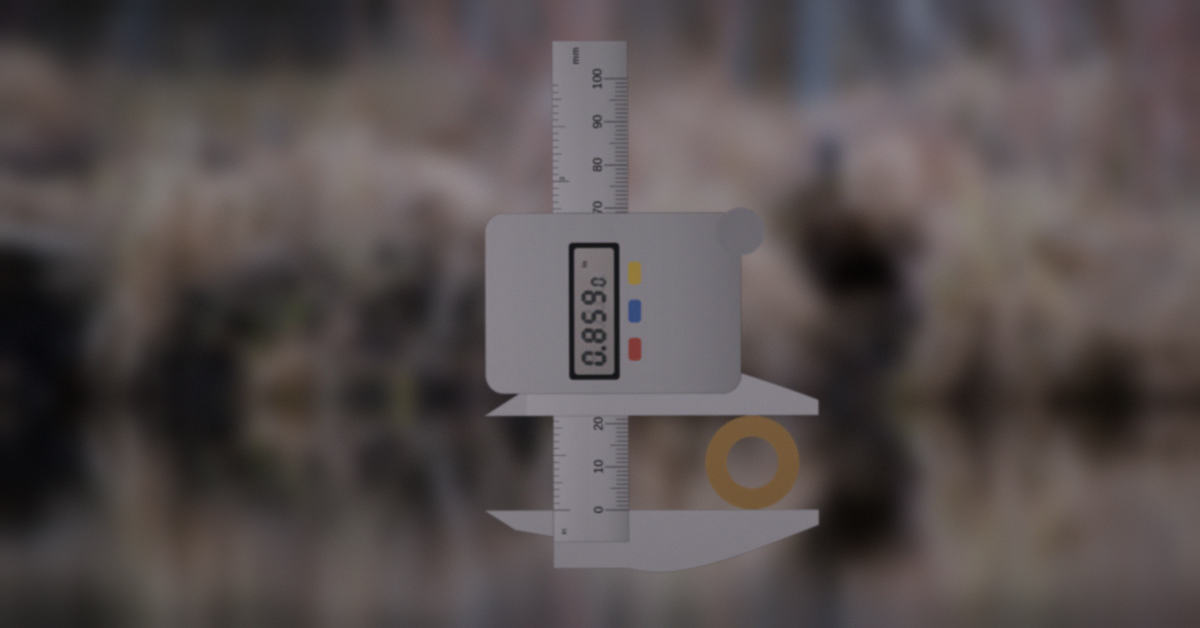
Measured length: 0.8590 in
